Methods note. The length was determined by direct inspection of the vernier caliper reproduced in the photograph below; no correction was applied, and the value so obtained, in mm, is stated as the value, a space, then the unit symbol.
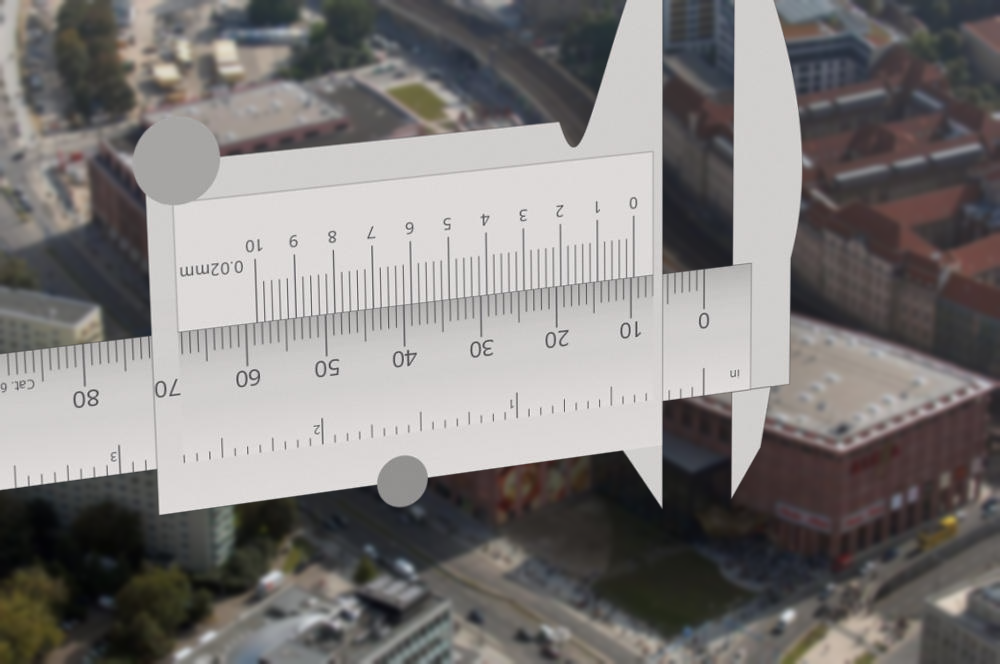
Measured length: 9.6 mm
